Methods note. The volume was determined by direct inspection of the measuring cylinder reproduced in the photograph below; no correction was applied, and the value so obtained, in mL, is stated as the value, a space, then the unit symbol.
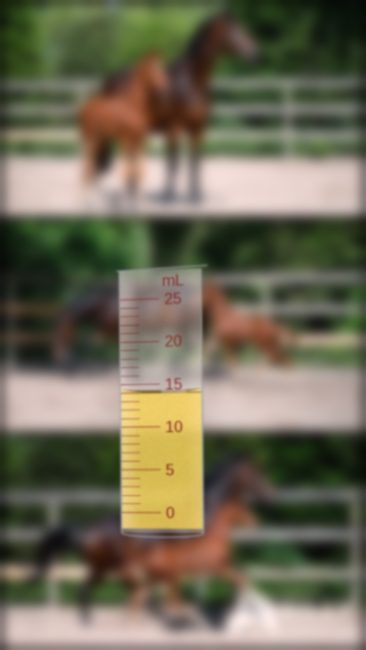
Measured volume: 14 mL
